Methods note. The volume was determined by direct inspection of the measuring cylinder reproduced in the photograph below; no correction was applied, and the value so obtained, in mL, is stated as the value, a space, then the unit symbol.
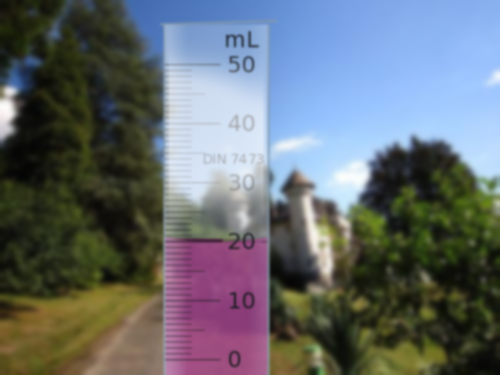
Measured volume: 20 mL
